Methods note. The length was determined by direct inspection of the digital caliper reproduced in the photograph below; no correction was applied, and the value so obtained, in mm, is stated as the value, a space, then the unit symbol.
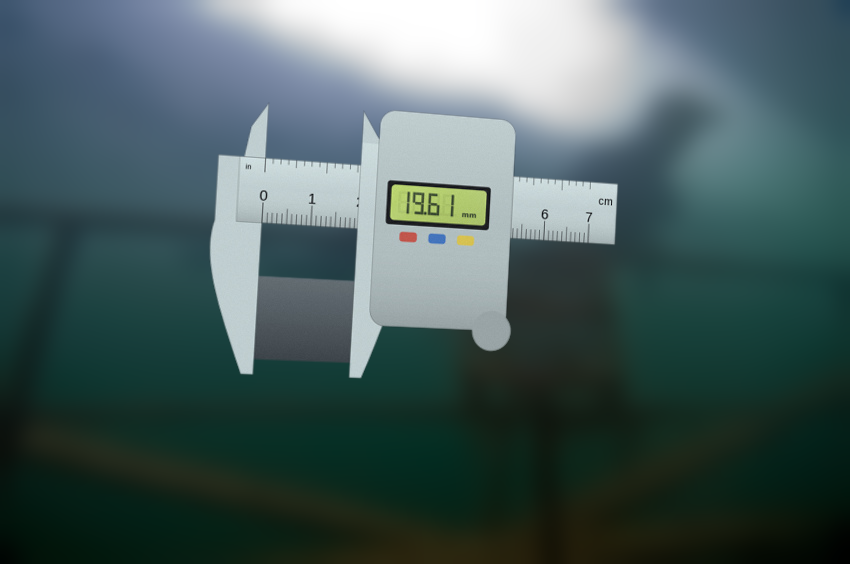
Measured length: 19.61 mm
